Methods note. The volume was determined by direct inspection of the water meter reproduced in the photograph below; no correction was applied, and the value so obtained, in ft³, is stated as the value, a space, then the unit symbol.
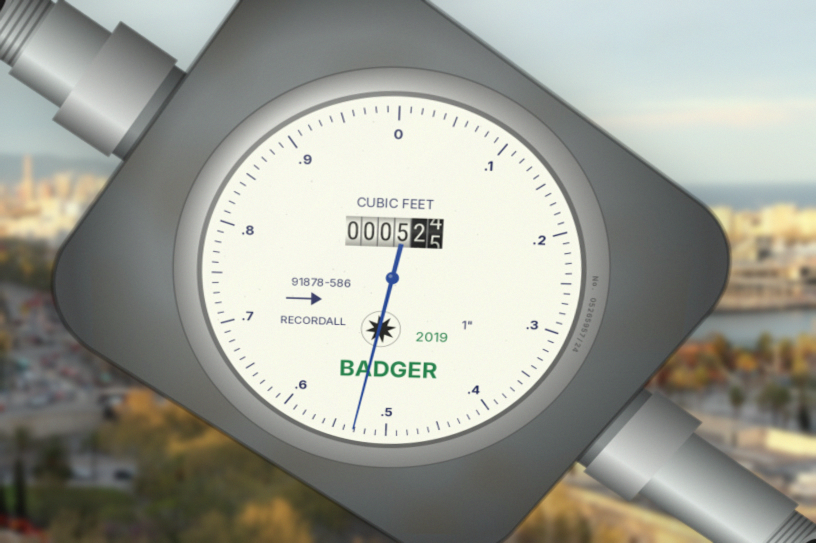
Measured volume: 524.53 ft³
